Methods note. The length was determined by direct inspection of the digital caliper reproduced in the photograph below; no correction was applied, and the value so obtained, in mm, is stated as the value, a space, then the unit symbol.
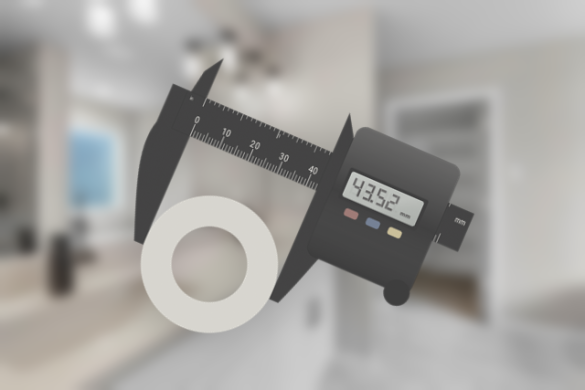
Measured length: 43.52 mm
